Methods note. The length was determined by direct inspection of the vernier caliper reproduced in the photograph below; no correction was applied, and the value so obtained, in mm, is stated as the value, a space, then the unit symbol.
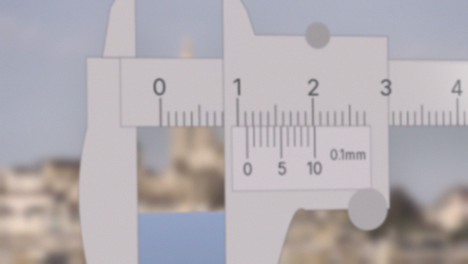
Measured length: 11.2 mm
